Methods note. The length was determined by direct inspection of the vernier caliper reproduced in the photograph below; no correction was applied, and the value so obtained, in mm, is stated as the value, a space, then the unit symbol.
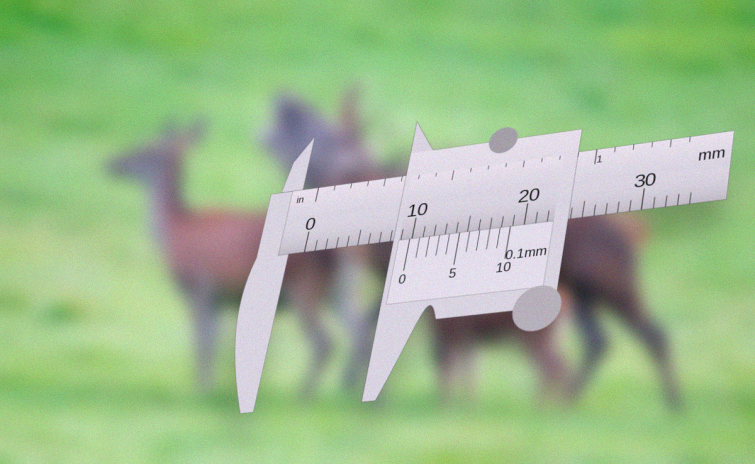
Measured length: 9.8 mm
